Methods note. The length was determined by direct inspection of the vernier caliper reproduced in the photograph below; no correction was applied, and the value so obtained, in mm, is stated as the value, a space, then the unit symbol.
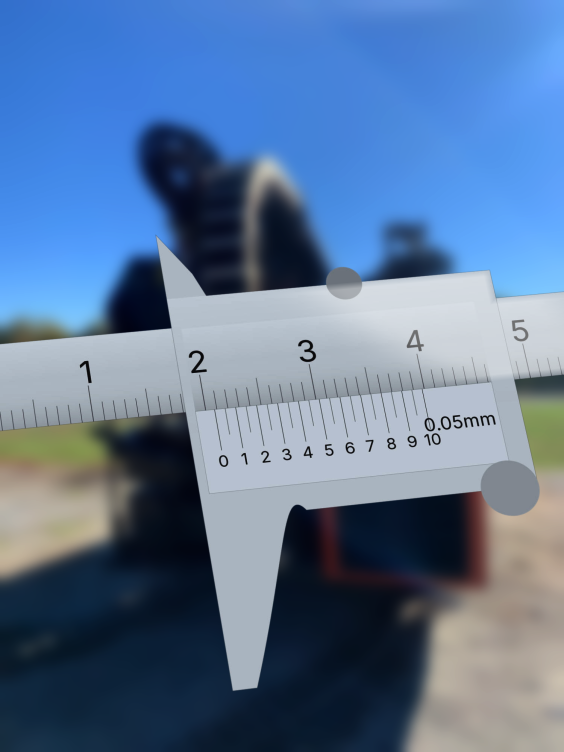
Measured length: 20.8 mm
